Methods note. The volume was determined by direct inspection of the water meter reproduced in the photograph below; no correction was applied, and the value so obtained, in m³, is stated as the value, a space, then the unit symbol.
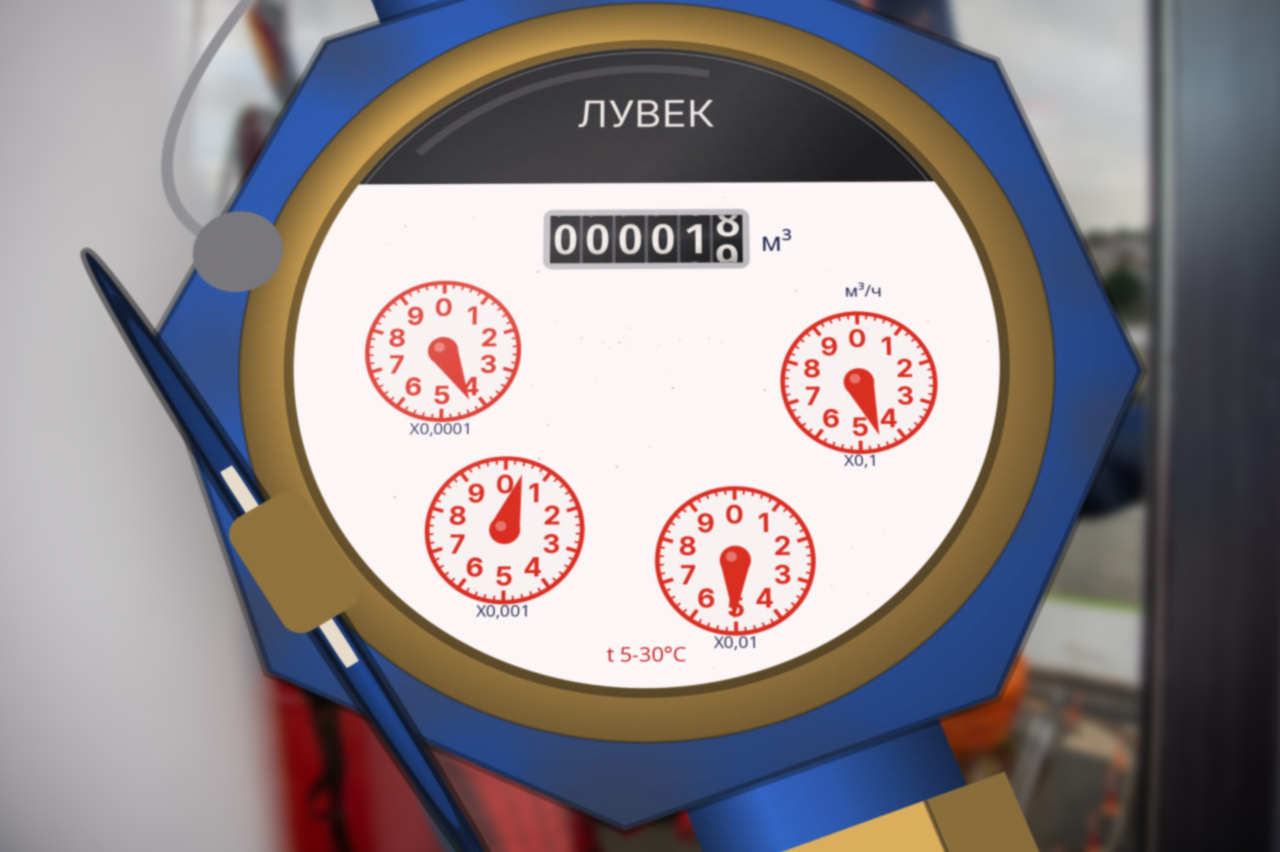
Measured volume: 18.4504 m³
